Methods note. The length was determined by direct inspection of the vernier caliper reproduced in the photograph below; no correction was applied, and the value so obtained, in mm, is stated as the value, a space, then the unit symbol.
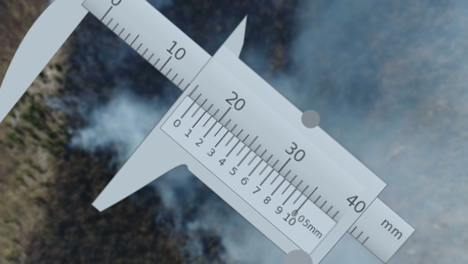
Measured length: 16.0 mm
